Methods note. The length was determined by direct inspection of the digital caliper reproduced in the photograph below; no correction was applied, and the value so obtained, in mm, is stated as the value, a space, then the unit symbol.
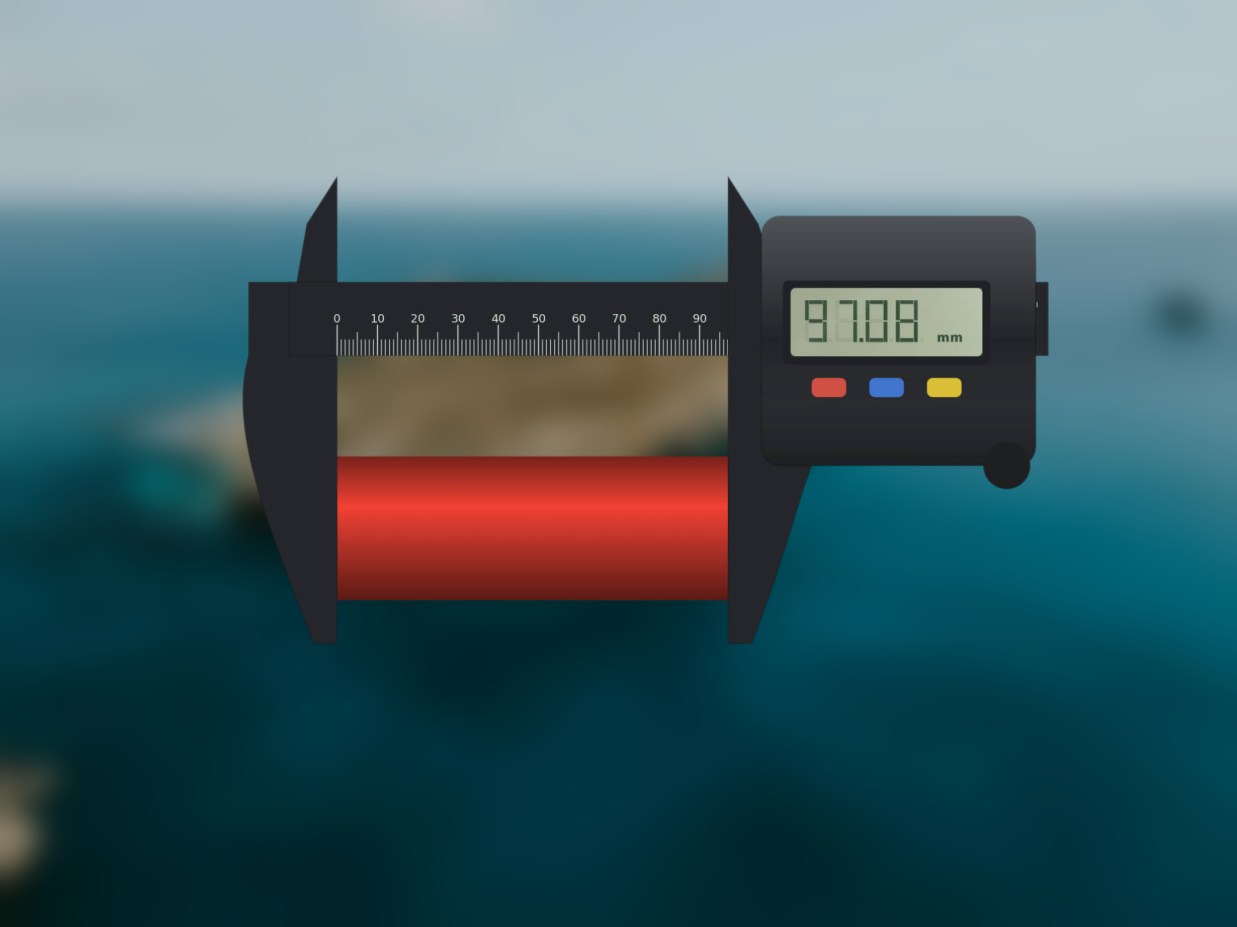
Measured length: 97.08 mm
